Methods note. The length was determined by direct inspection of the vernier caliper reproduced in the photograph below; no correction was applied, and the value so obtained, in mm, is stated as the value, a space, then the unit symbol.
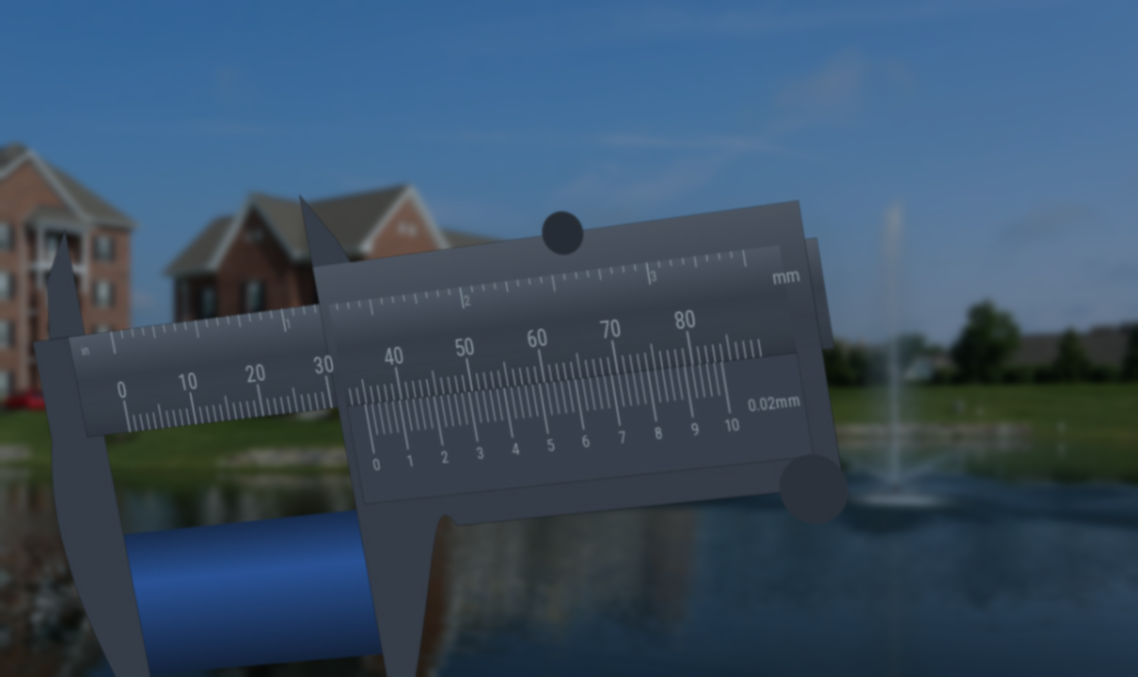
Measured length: 34.8 mm
